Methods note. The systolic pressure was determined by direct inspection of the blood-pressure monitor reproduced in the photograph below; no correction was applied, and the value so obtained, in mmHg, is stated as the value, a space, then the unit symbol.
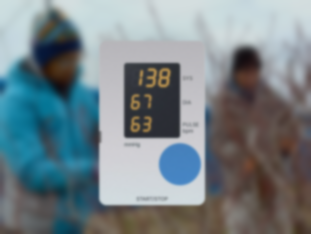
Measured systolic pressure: 138 mmHg
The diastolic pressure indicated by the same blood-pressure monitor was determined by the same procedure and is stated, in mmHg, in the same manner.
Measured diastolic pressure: 67 mmHg
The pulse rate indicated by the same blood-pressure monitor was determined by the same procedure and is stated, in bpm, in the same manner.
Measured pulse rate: 63 bpm
